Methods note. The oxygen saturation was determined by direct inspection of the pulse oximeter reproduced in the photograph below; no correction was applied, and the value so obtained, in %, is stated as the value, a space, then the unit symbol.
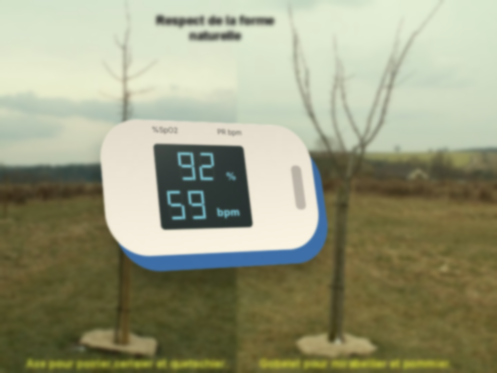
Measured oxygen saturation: 92 %
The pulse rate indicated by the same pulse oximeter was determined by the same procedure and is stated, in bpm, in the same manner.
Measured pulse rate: 59 bpm
